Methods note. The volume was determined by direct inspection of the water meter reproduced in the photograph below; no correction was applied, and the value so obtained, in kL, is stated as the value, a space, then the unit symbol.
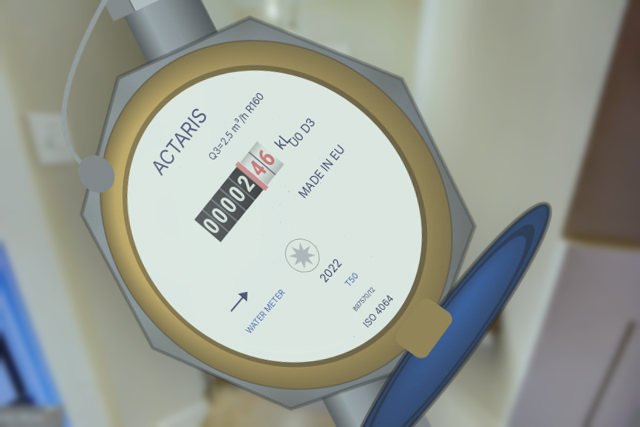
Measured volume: 2.46 kL
